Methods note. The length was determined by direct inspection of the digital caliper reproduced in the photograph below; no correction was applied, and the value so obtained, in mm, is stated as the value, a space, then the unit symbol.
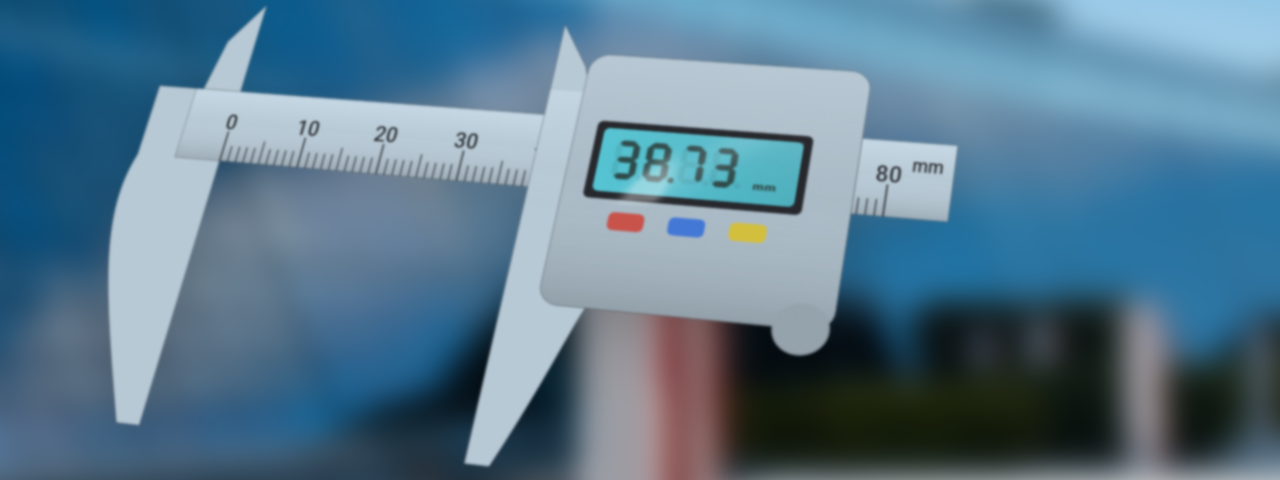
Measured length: 38.73 mm
